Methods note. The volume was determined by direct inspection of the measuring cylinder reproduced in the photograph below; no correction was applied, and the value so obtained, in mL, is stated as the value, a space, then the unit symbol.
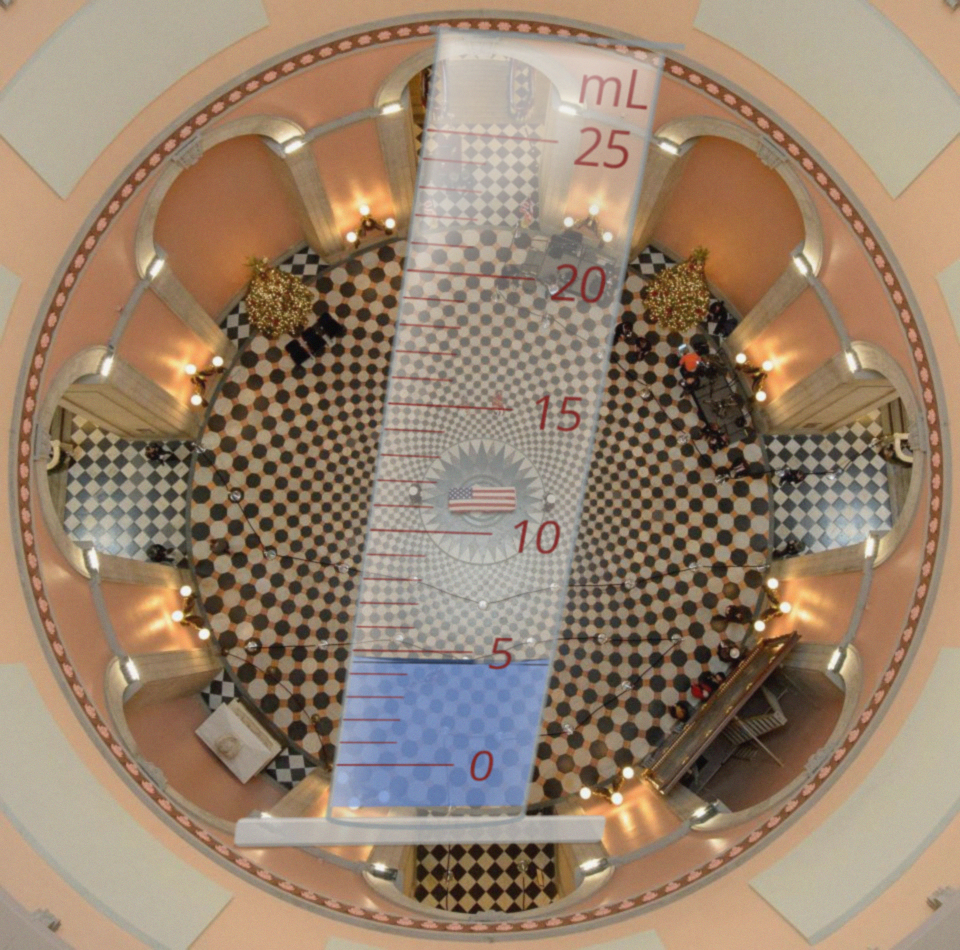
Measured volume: 4.5 mL
